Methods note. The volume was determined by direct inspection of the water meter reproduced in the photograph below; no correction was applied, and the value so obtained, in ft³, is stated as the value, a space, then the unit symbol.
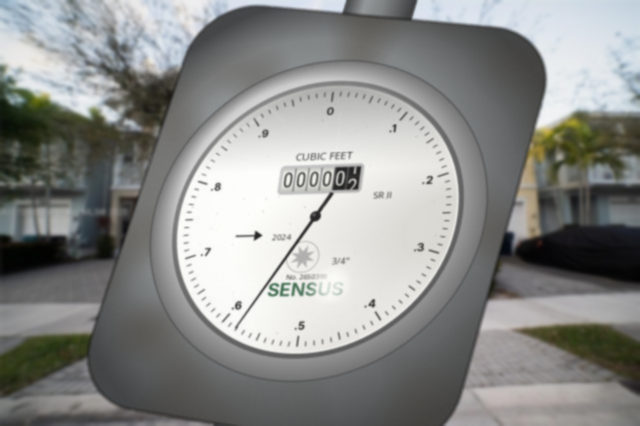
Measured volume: 1.58 ft³
